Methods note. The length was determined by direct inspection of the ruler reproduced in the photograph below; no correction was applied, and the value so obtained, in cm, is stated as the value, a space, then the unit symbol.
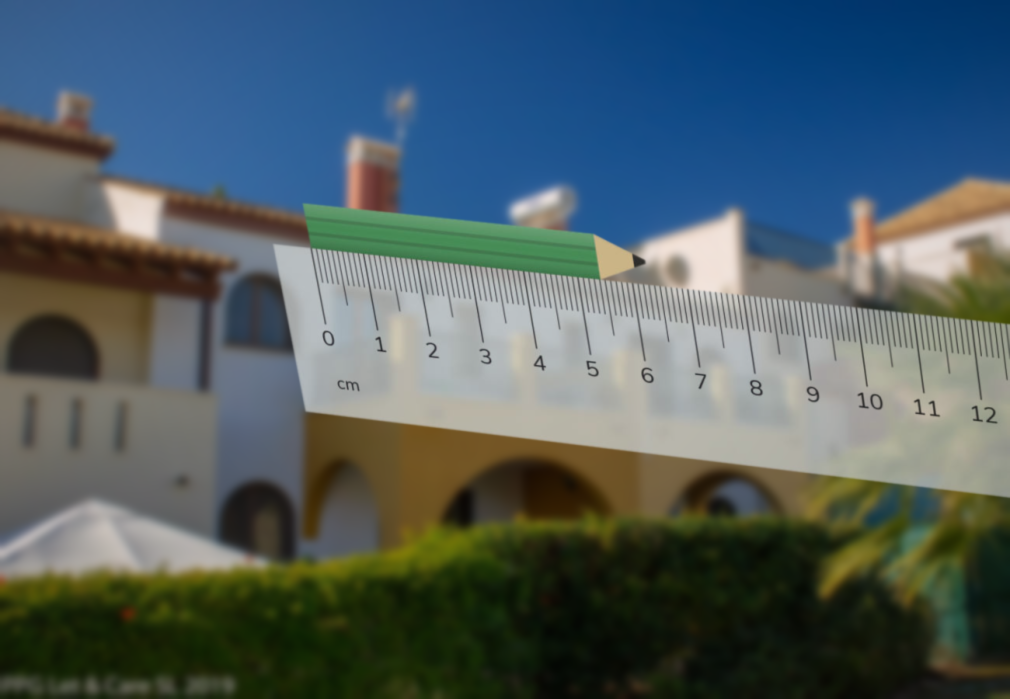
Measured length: 6.3 cm
